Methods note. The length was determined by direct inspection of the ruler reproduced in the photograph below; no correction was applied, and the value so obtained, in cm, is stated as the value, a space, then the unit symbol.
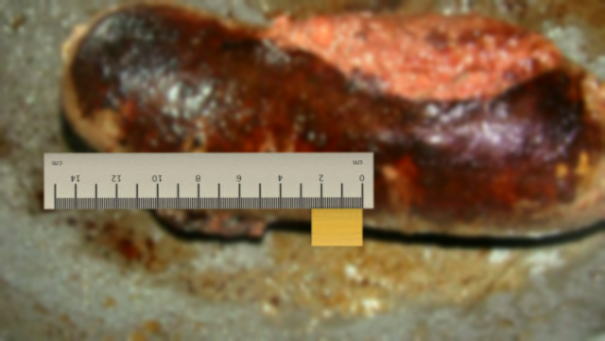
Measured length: 2.5 cm
